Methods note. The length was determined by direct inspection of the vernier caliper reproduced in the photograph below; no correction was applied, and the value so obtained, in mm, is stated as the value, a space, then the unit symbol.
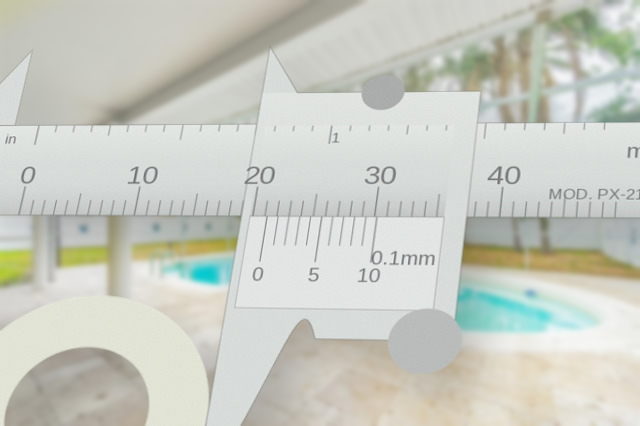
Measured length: 21.2 mm
